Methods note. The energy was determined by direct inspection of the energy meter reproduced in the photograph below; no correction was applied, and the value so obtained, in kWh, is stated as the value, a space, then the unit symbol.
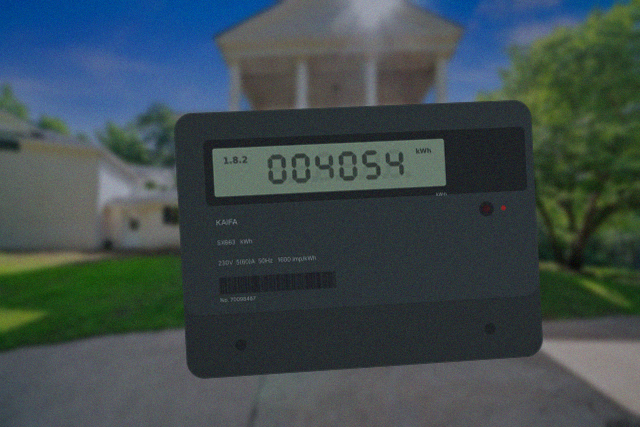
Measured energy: 4054 kWh
